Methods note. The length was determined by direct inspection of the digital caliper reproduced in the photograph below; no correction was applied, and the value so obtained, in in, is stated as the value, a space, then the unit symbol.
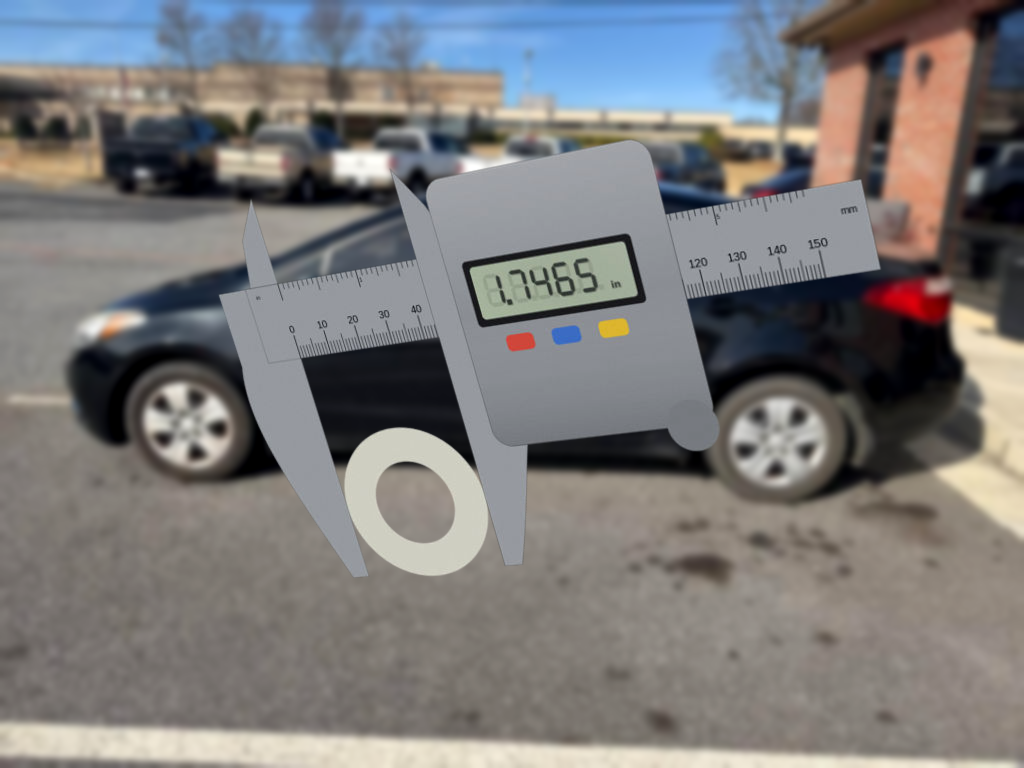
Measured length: 1.7465 in
